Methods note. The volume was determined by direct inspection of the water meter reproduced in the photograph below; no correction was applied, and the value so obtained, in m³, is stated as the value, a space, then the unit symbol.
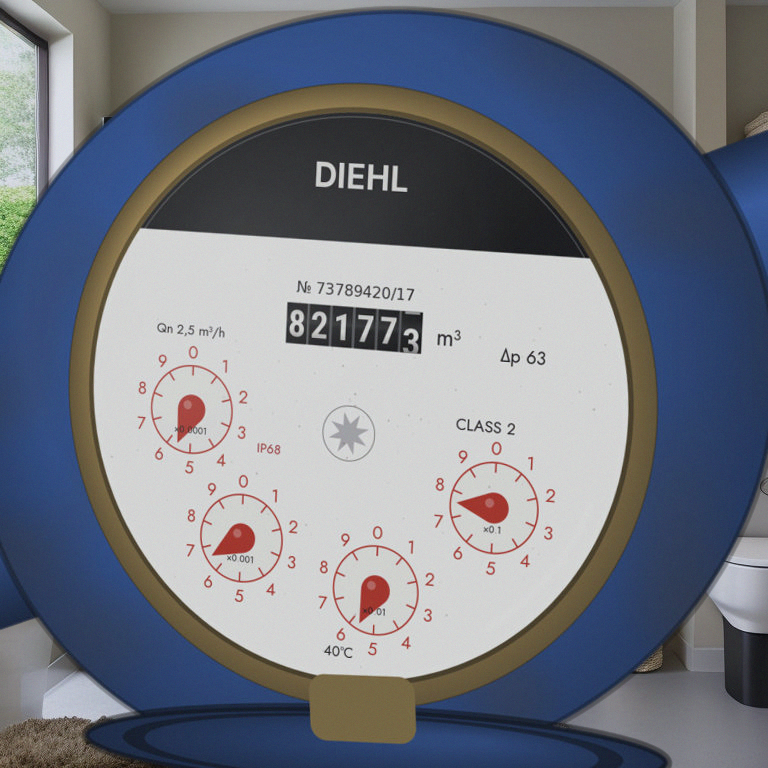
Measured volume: 821772.7565 m³
